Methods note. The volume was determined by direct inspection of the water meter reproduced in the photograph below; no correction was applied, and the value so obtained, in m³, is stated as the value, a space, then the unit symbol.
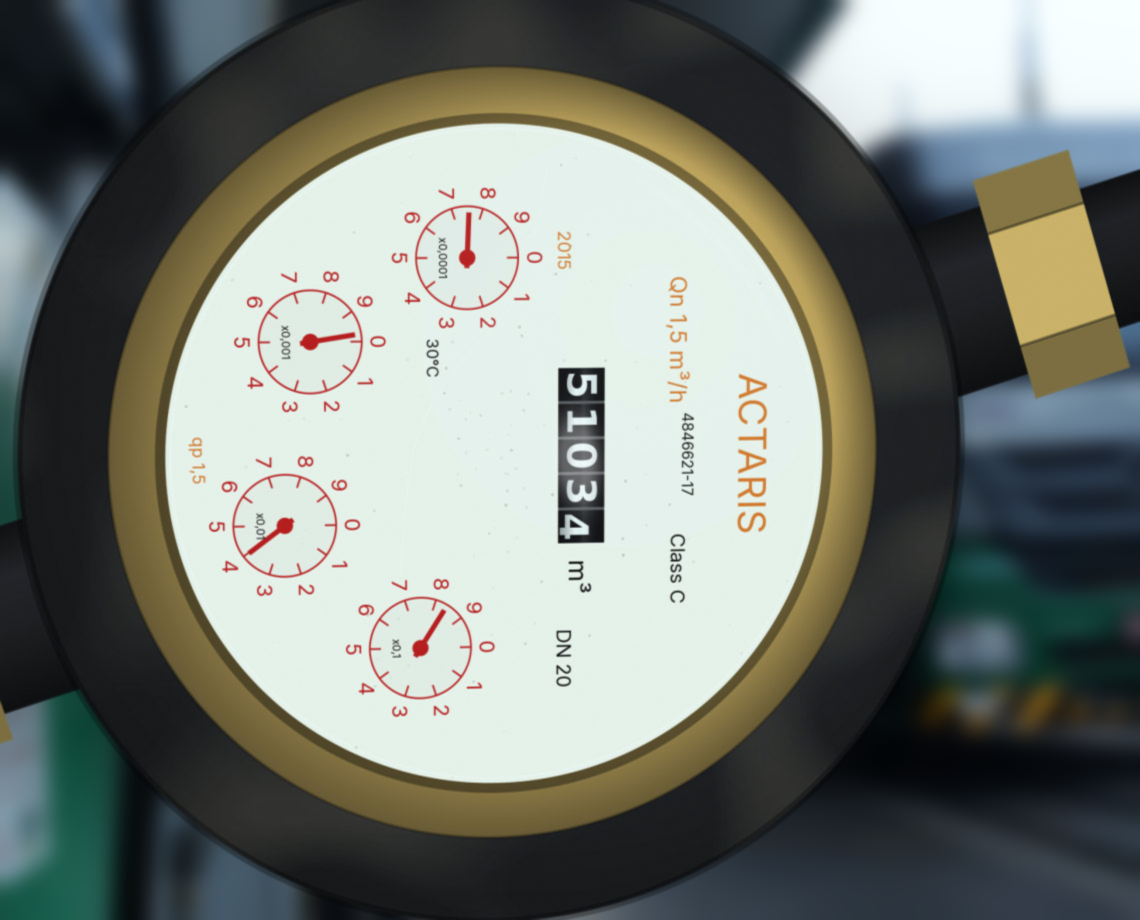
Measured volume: 51033.8397 m³
